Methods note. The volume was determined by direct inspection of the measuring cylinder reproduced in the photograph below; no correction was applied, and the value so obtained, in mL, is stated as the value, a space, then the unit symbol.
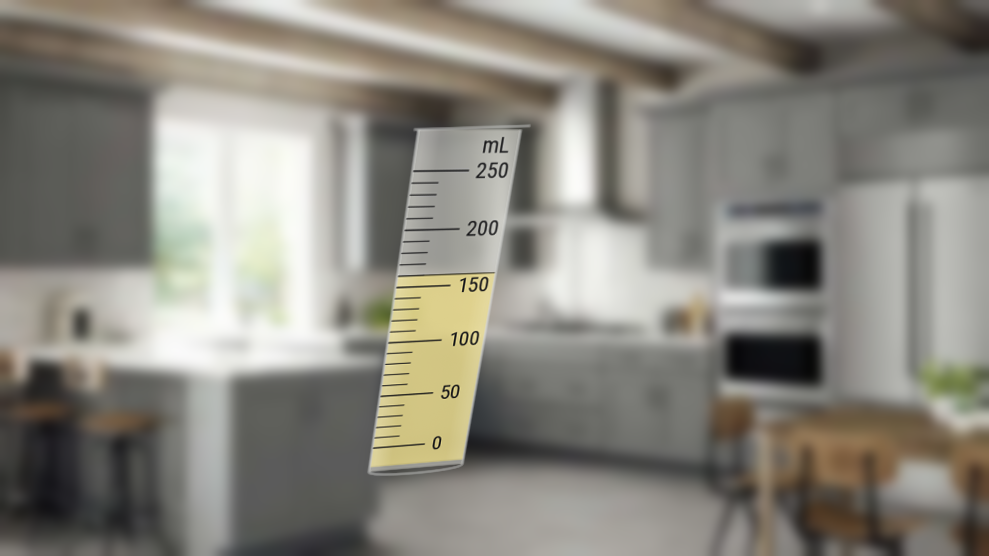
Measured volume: 160 mL
